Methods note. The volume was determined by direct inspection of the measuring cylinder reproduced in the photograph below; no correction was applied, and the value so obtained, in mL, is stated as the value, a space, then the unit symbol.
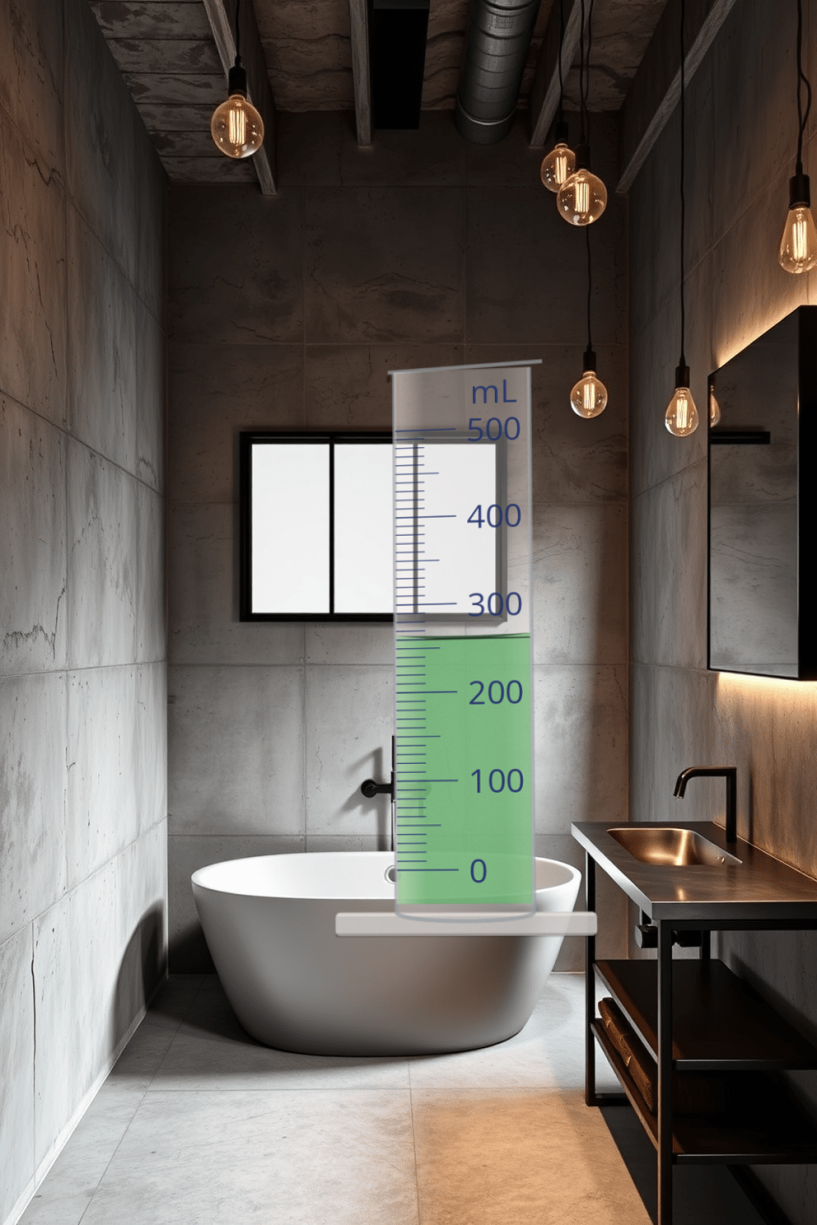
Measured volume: 260 mL
